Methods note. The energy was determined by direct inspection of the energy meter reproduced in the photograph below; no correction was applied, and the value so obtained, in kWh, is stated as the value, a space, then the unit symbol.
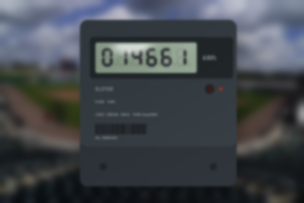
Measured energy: 14661 kWh
